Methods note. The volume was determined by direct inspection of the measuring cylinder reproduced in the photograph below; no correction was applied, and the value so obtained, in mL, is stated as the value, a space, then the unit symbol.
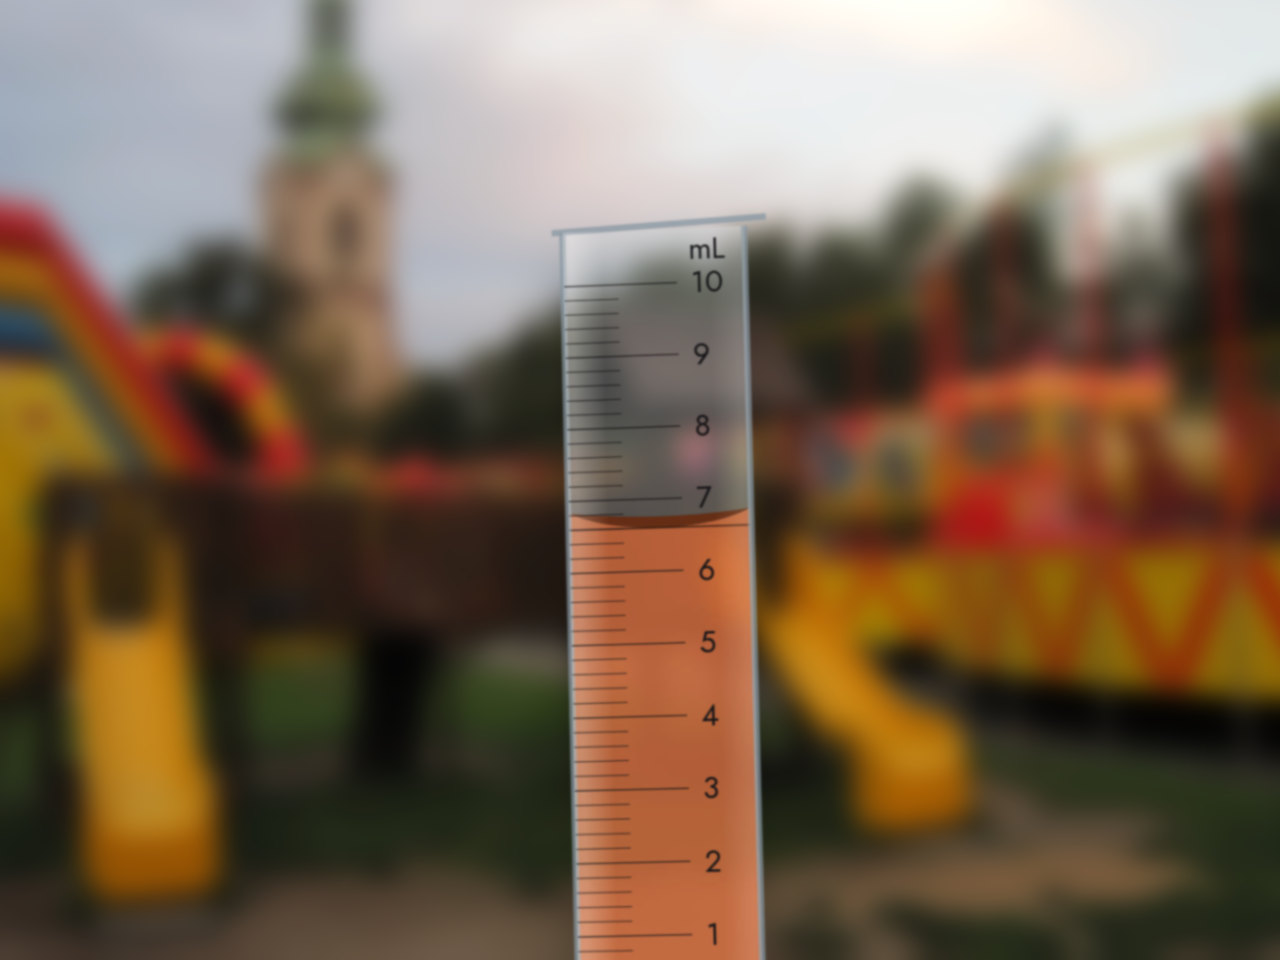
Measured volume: 6.6 mL
